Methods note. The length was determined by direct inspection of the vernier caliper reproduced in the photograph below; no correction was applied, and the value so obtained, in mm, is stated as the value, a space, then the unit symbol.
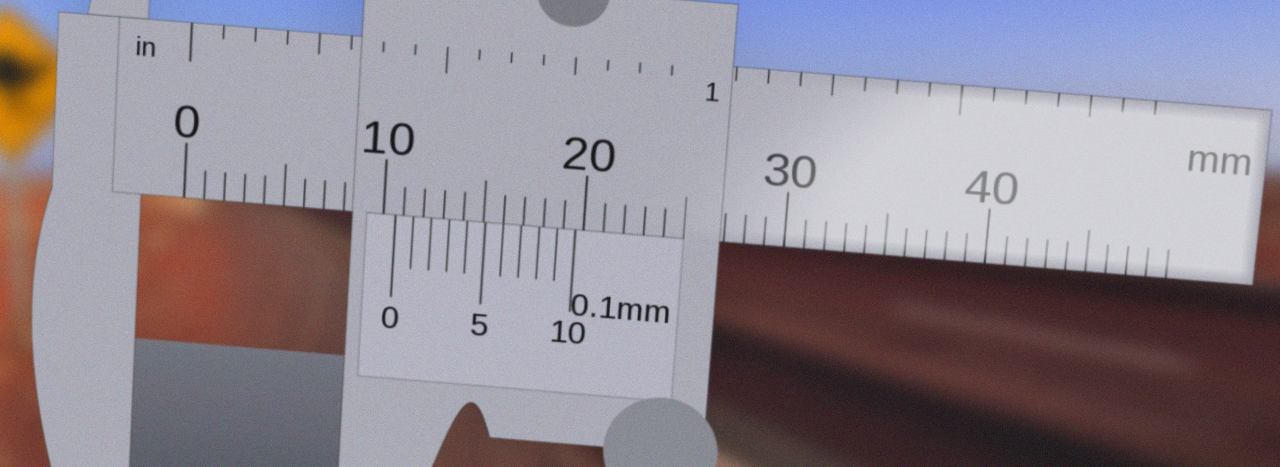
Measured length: 10.6 mm
